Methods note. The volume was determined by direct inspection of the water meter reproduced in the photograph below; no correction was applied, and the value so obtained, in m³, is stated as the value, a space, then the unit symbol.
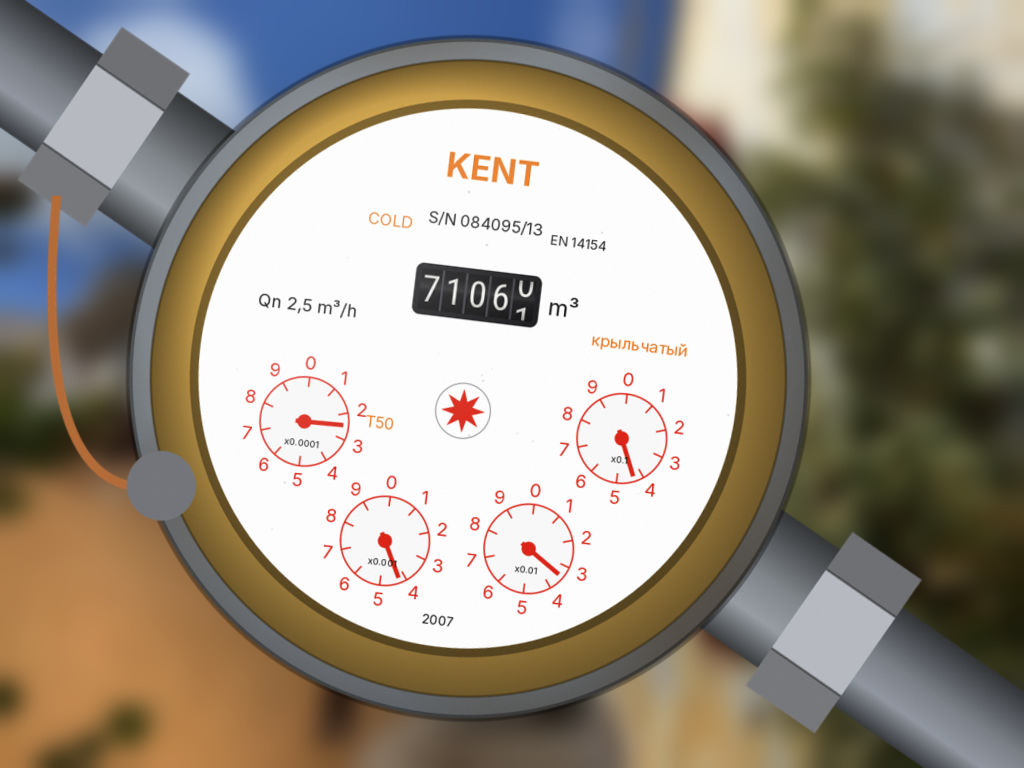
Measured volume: 71060.4342 m³
